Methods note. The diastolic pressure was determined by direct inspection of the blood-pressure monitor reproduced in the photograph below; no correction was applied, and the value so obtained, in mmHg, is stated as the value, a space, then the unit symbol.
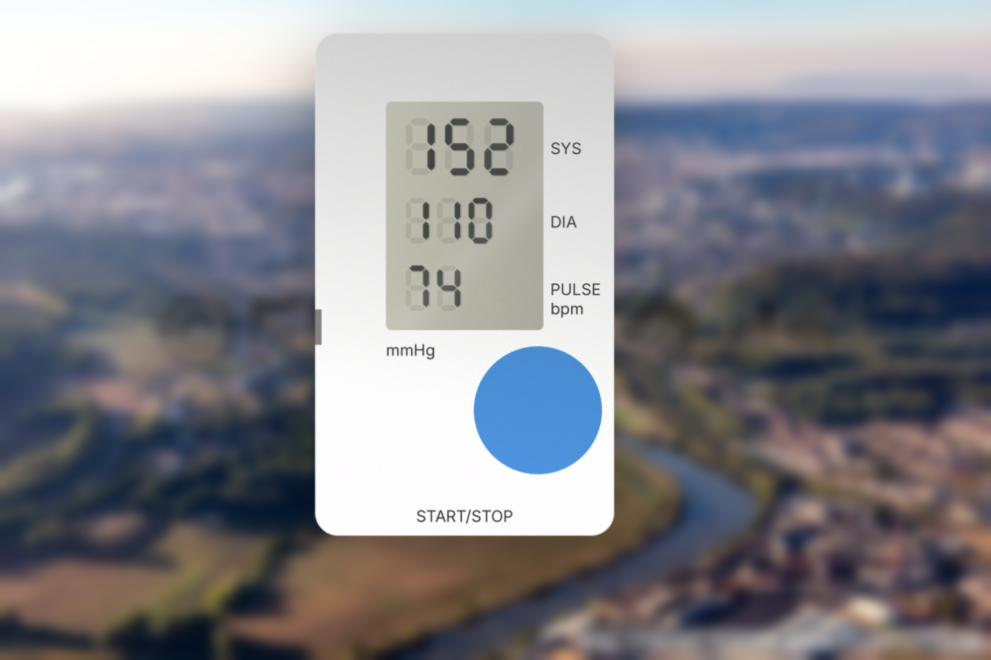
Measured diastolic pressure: 110 mmHg
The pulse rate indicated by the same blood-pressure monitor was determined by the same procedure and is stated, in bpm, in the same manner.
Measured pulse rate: 74 bpm
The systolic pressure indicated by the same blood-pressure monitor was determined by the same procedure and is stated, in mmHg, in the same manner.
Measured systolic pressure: 152 mmHg
